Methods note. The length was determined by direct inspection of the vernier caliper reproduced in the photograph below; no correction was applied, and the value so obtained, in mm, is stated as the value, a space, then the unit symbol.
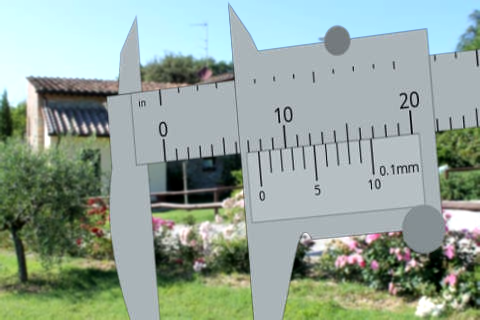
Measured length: 7.8 mm
